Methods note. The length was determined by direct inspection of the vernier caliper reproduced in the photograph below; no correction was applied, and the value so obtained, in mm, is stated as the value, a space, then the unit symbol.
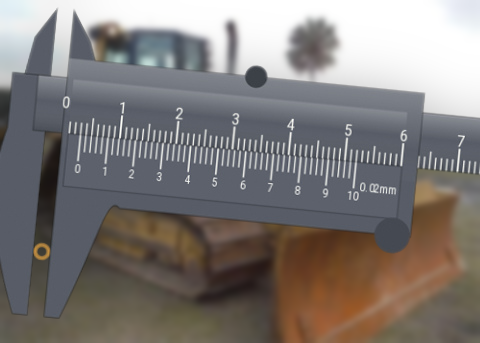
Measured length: 3.0 mm
